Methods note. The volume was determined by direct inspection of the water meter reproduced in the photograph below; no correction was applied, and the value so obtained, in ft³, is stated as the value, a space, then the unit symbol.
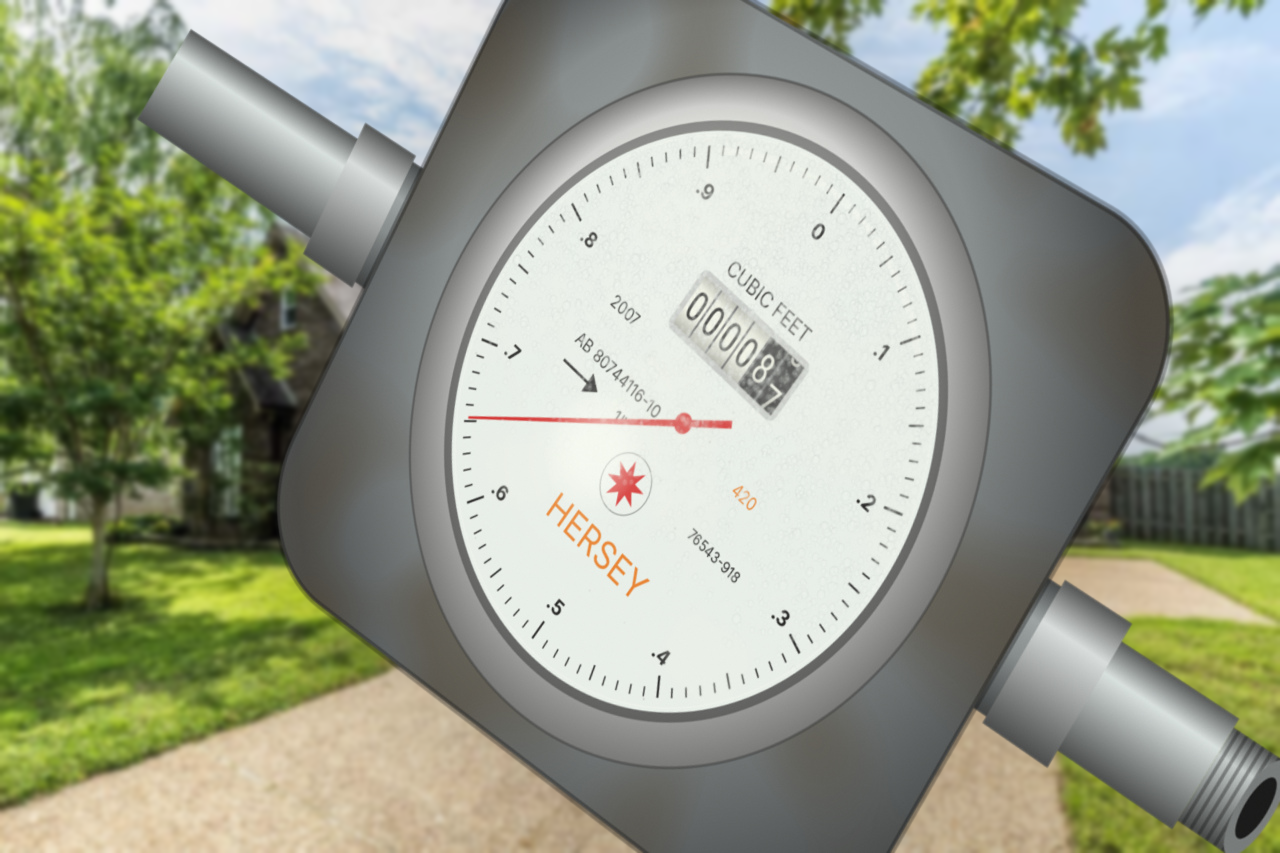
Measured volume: 86.65 ft³
